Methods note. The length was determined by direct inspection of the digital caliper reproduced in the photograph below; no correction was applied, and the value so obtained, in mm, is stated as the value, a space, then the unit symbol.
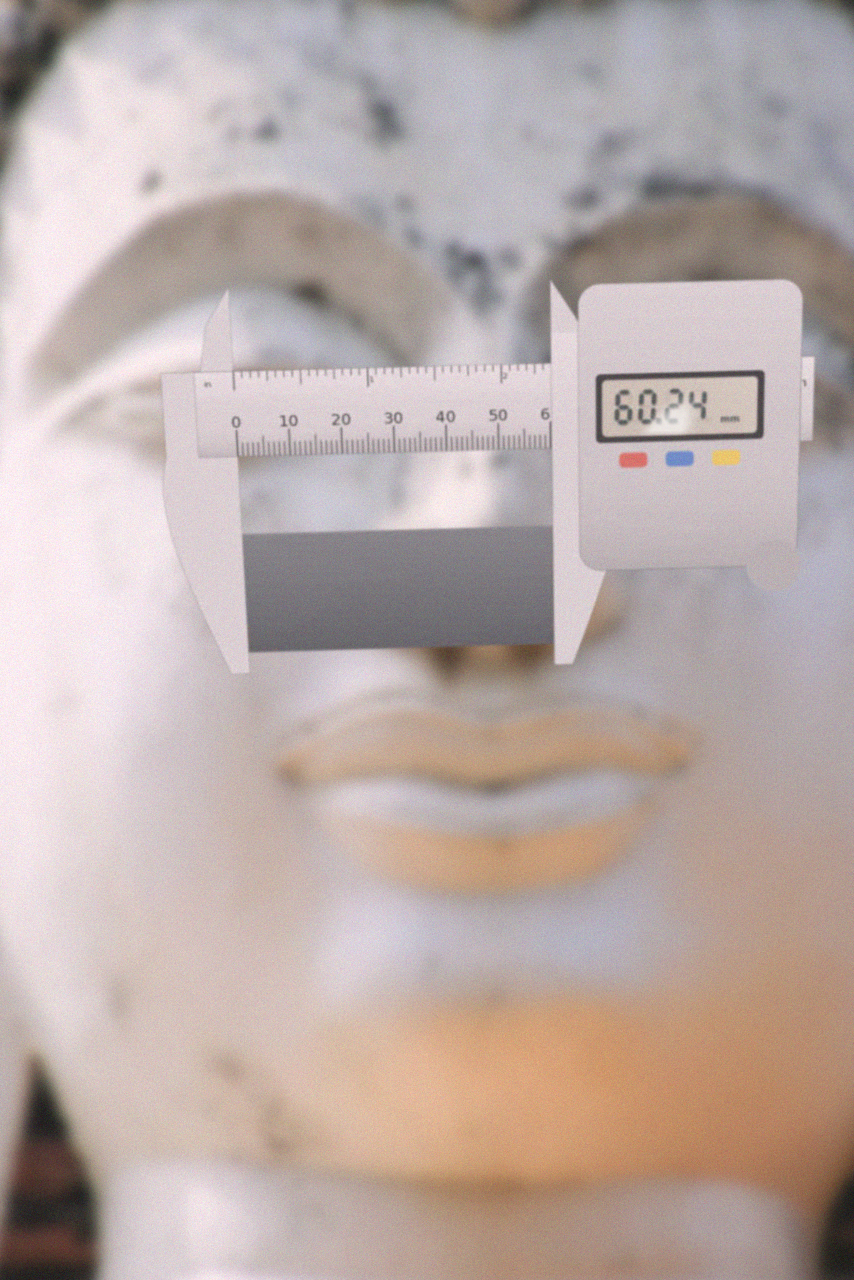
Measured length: 60.24 mm
